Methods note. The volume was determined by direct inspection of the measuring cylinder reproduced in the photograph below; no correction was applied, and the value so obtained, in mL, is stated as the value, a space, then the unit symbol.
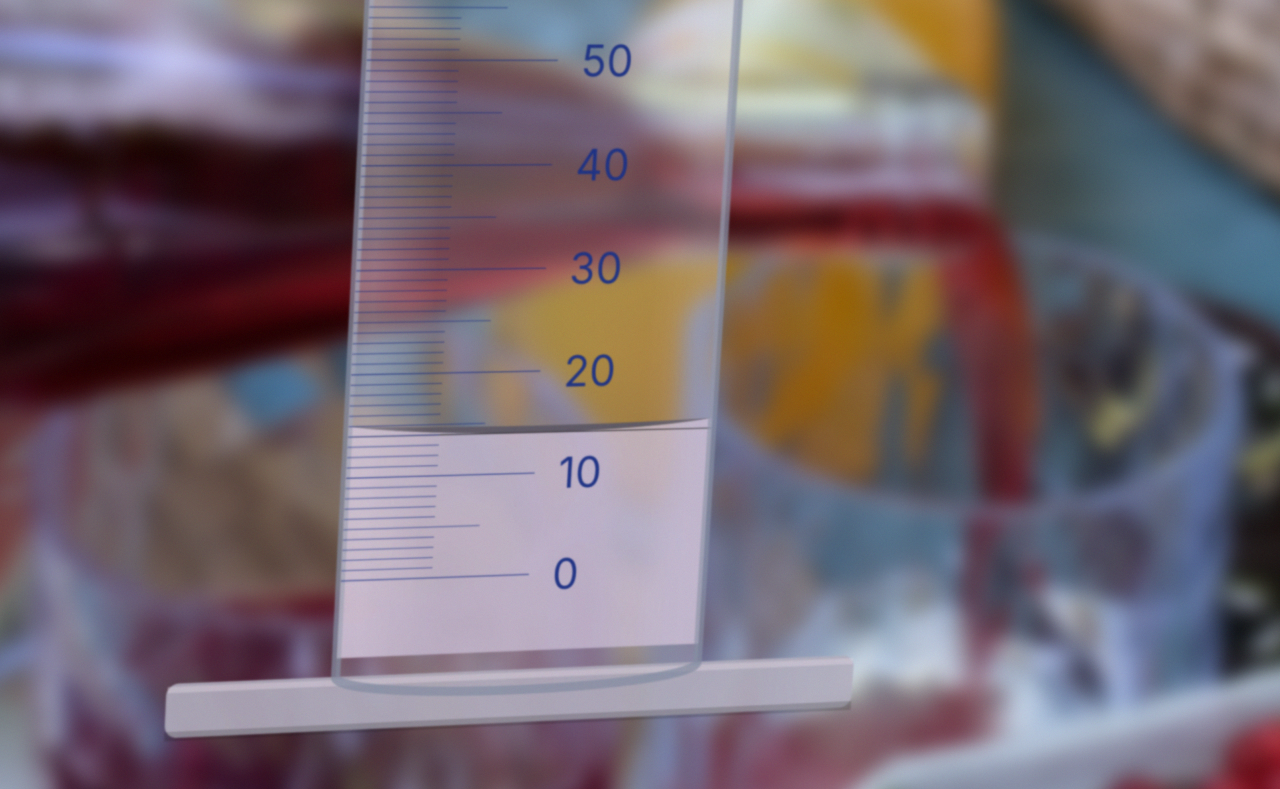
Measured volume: 14 mL
